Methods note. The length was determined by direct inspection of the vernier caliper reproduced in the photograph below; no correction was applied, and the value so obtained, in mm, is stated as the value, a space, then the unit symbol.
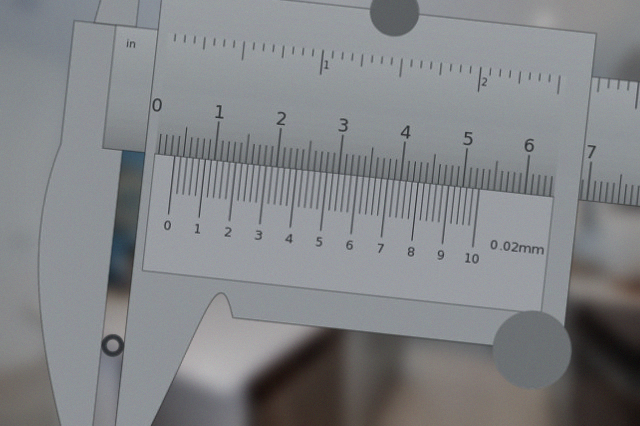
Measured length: 3.6 mm
